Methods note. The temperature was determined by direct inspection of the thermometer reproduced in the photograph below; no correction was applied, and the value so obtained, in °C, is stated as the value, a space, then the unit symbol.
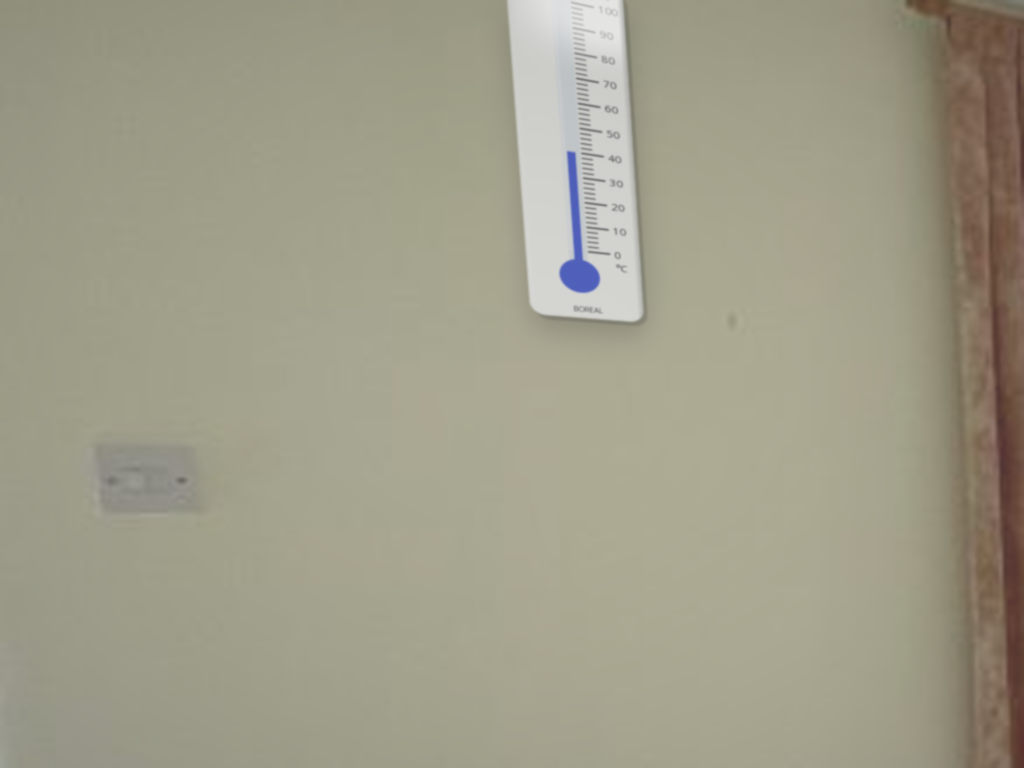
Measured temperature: 40 °C
